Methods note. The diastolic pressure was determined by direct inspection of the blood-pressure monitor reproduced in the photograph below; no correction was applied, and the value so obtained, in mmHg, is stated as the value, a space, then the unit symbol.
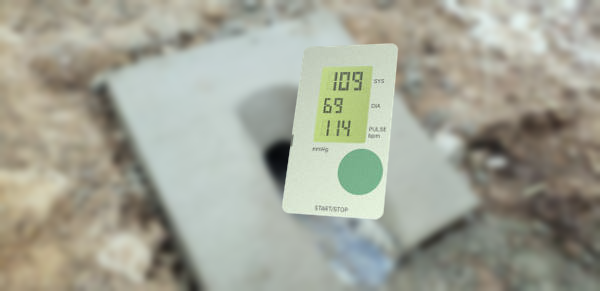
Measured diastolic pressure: 69 mmHg
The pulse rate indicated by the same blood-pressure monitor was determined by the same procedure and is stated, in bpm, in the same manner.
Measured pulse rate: 114 bpm
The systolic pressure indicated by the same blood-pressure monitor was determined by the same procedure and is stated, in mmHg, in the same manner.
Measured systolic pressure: 109 mmHg
